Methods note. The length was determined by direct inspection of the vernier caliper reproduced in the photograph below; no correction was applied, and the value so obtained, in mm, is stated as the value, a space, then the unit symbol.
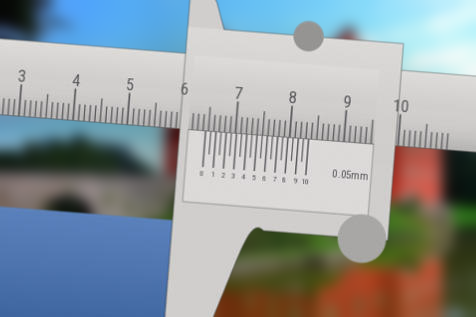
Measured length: 64.5 mm
